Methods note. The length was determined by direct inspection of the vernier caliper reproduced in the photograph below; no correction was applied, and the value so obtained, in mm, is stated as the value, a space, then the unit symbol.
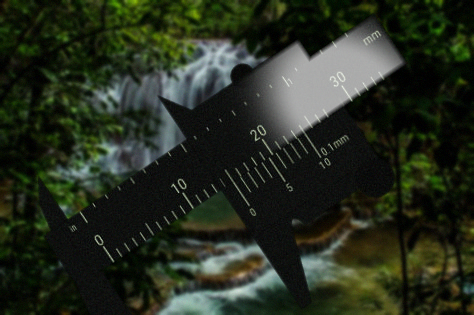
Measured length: 15.0 mm
